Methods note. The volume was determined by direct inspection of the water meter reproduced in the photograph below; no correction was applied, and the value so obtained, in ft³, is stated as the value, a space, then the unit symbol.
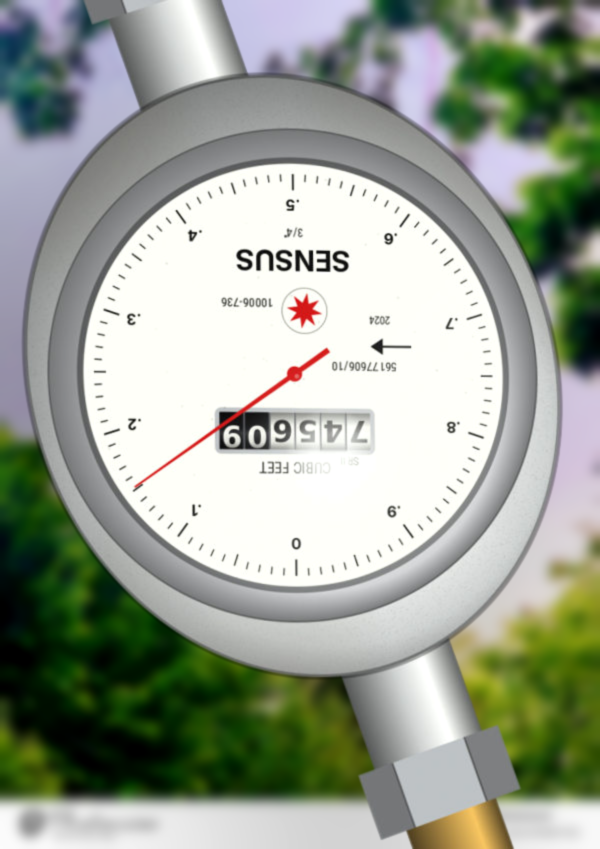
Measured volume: 745609.15 ft³
